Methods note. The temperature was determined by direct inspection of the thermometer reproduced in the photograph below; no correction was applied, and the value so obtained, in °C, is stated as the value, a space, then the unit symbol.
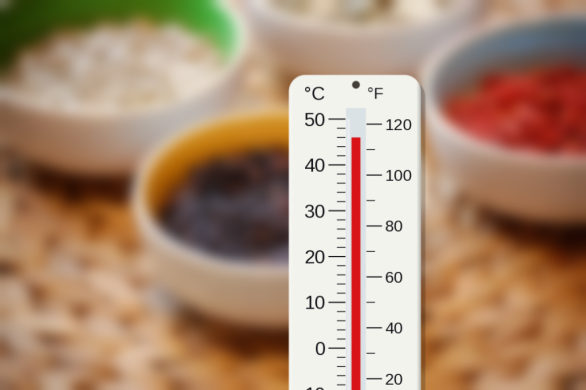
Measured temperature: 46 °C
